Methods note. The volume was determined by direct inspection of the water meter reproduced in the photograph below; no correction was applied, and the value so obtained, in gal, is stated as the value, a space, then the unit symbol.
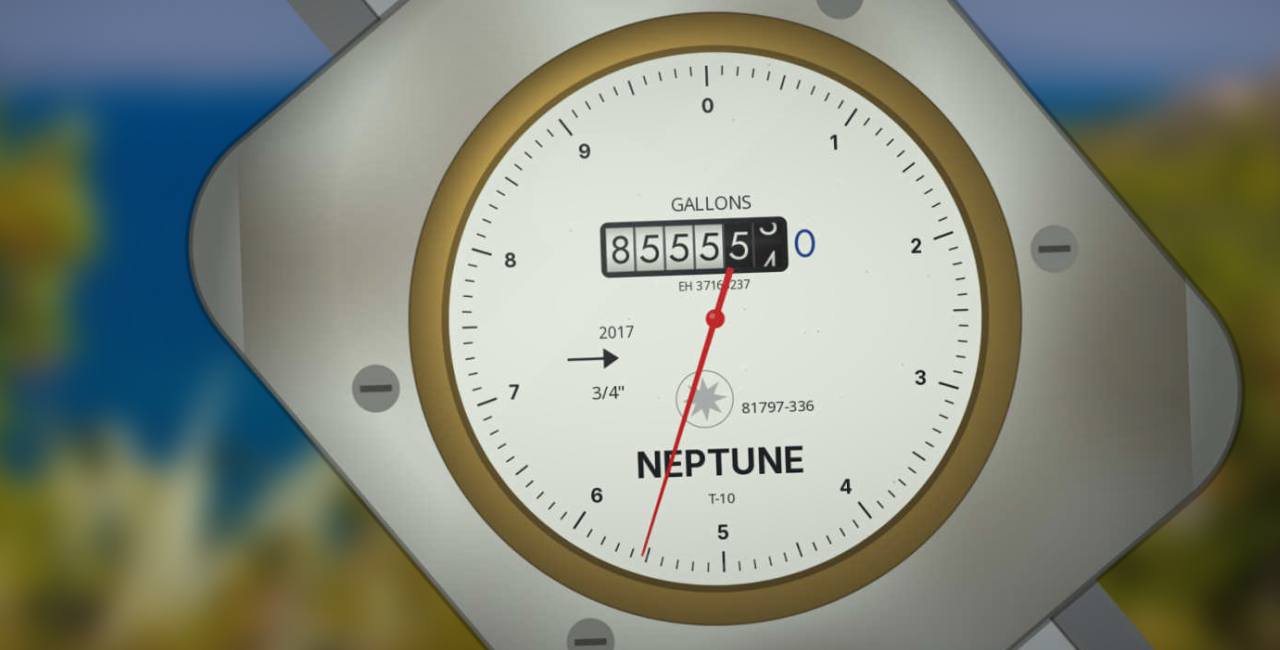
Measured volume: 8555535.5 gal
